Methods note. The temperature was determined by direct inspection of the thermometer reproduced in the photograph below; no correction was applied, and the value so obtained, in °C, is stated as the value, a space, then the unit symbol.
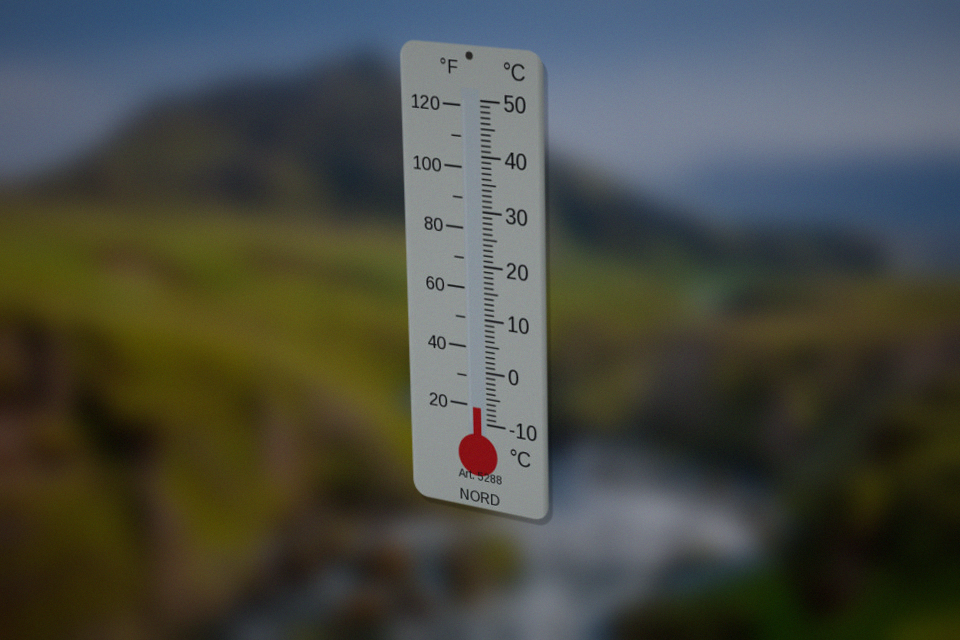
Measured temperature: -7 °C
